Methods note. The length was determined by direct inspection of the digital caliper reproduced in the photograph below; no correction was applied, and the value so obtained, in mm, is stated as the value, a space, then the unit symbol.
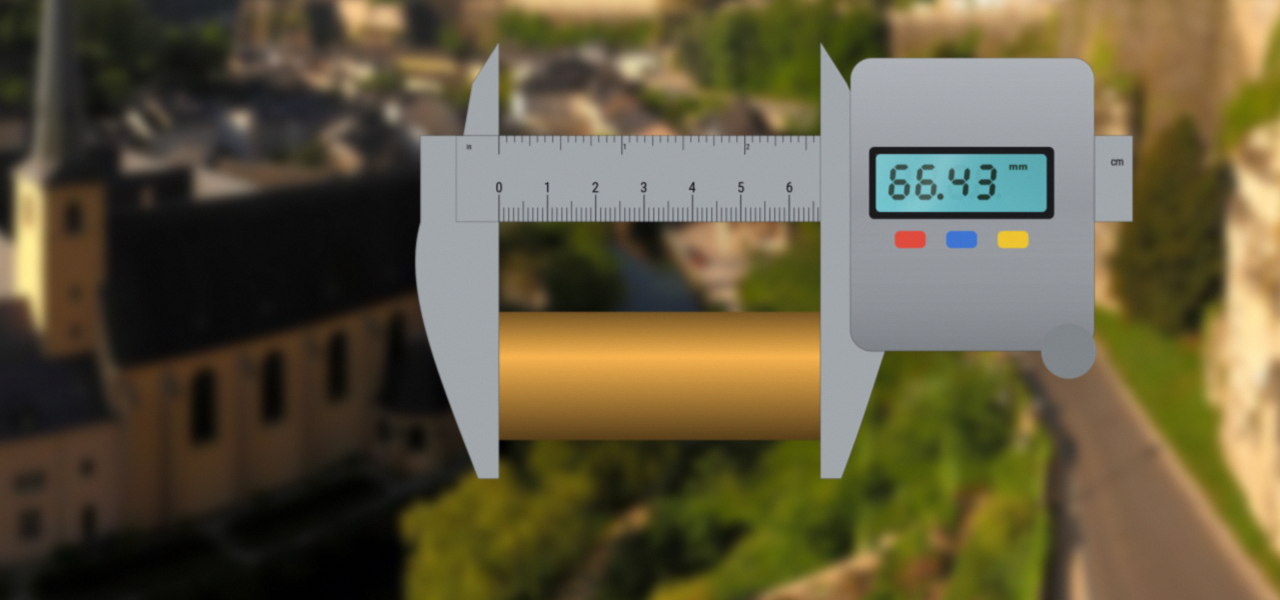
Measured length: 66.43 mm
